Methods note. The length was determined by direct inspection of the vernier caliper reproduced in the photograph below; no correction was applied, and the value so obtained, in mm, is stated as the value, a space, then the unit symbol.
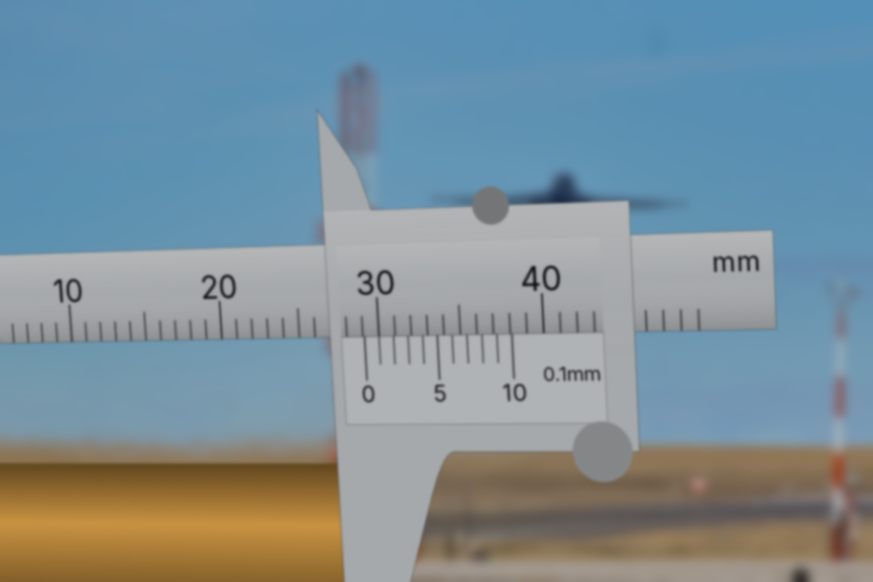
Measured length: 29.1 mm
